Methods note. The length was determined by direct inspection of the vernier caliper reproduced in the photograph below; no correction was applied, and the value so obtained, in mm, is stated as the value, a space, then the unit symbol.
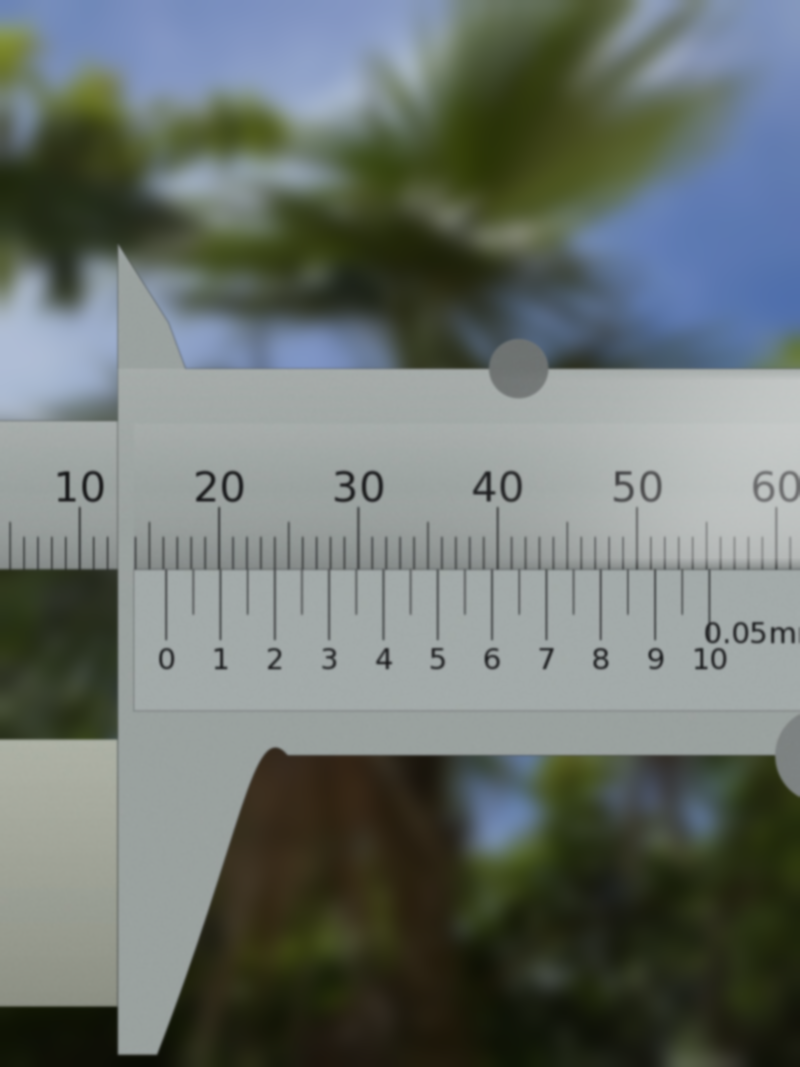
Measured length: 16.2 mm
